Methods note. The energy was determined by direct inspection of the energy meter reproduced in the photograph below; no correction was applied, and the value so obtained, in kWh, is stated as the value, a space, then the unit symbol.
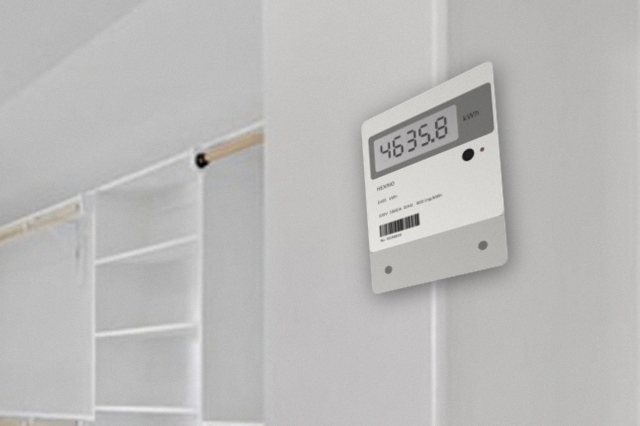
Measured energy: 4635.8 kWh
